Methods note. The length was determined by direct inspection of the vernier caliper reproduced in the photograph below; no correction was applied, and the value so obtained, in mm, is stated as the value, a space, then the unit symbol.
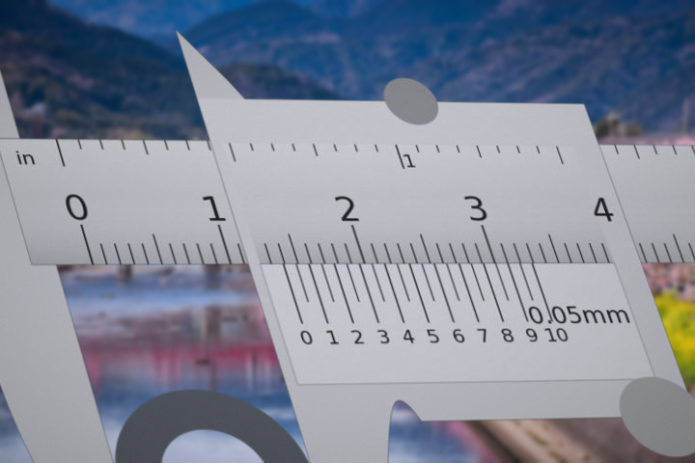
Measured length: 13.9 mm
